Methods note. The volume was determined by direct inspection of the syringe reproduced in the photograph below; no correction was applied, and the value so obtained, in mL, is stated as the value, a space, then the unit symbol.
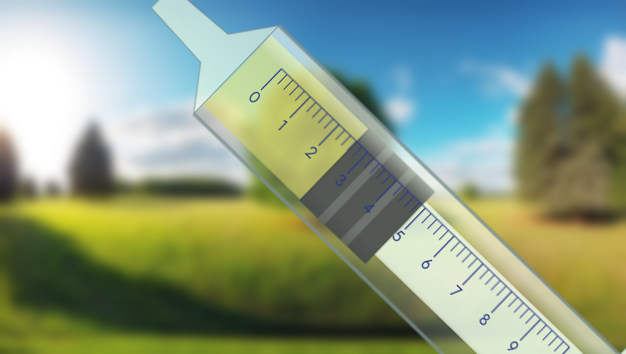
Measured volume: 2.6 mL
